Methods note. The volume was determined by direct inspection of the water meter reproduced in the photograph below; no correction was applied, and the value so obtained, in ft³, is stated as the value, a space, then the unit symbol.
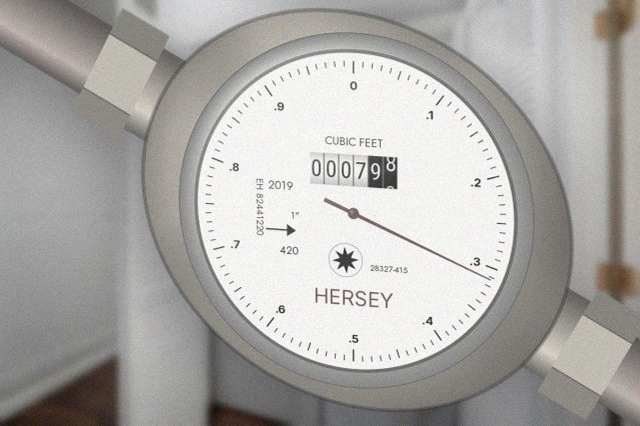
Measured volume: 798.31 ft³
